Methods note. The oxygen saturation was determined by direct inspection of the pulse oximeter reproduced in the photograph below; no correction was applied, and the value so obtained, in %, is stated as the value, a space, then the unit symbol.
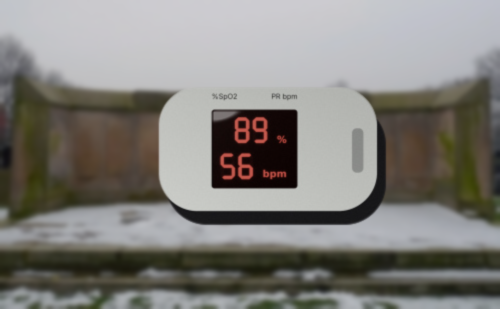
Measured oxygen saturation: 89 %
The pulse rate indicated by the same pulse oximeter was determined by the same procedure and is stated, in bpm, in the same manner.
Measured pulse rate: 56 bpm
